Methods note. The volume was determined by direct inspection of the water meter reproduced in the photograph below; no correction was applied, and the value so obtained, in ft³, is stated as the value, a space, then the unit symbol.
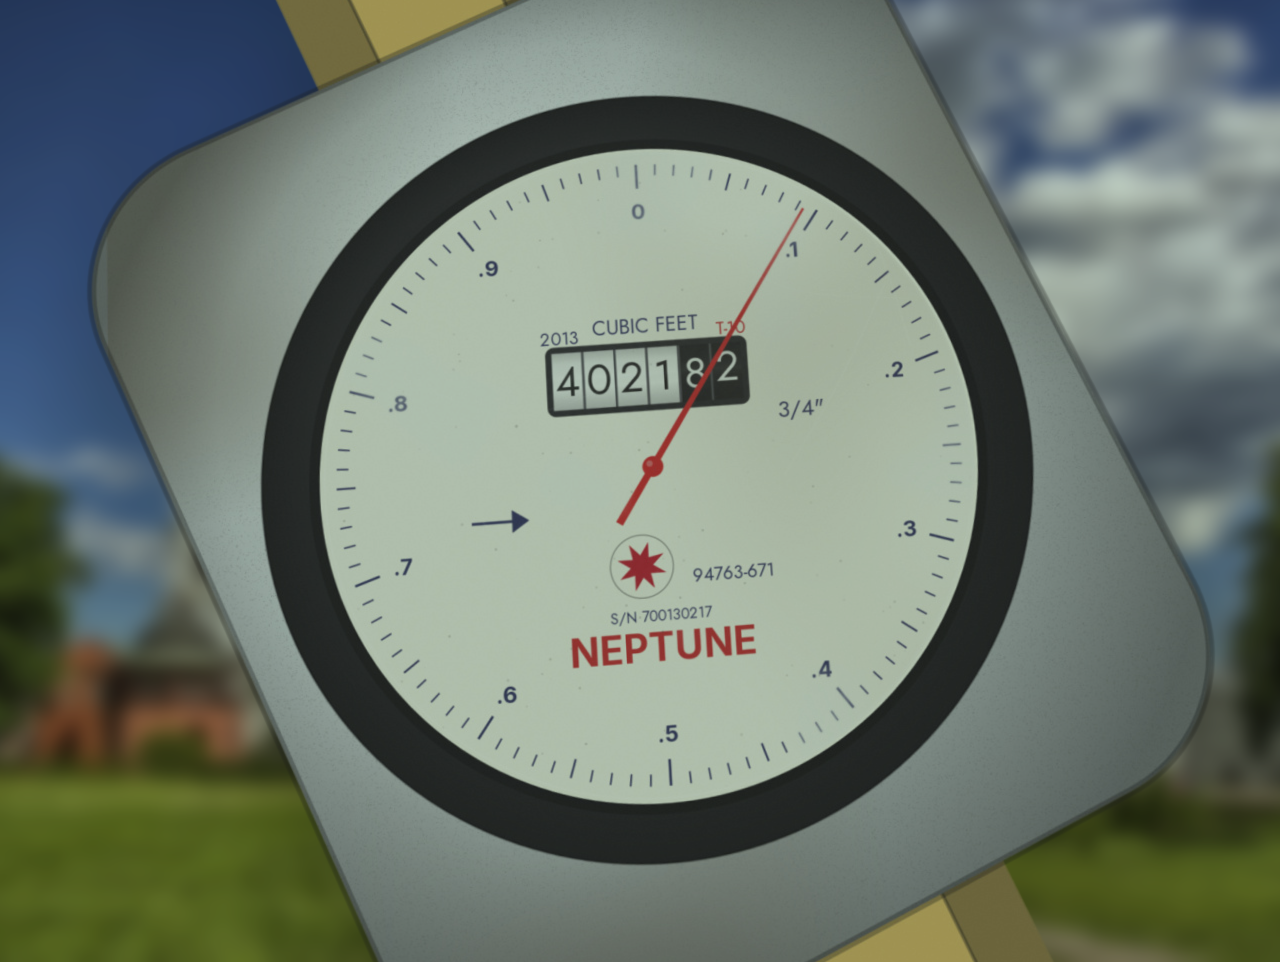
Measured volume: 402182.09 ft³
